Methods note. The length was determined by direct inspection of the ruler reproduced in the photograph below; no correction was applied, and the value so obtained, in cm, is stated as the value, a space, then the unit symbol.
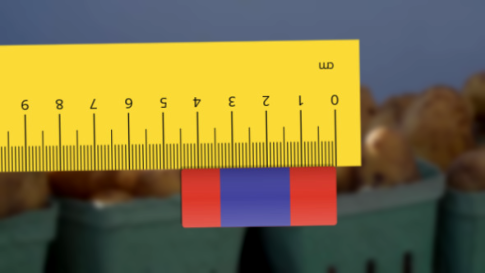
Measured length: 4.5 cm
